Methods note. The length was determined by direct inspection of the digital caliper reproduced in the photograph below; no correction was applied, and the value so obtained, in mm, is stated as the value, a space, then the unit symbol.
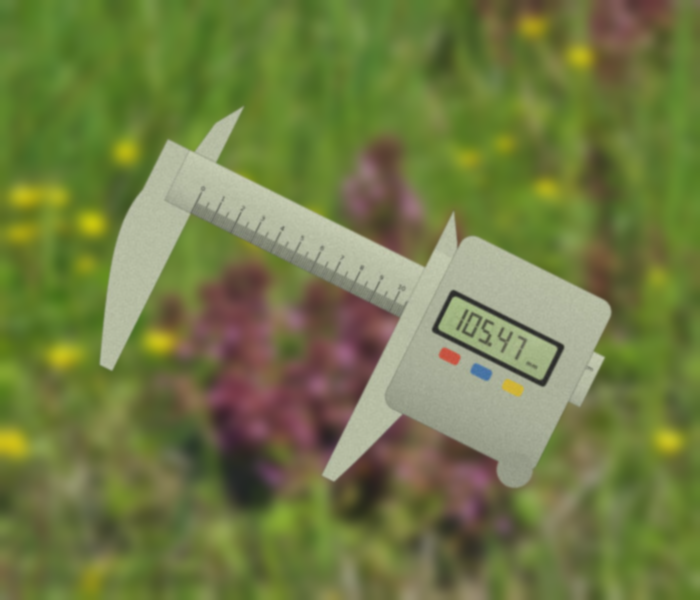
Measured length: 105.47 mm
